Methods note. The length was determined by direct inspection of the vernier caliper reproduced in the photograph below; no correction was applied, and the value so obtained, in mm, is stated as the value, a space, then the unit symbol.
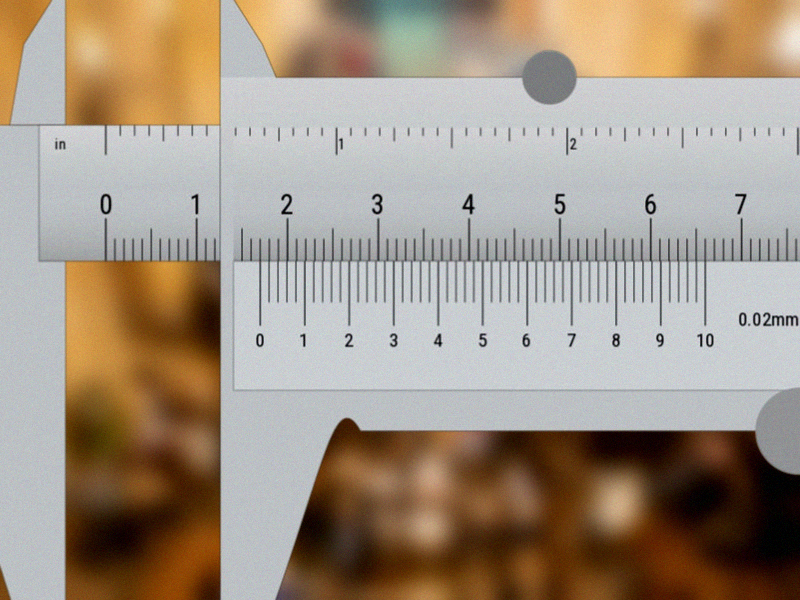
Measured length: 17.0 mm
